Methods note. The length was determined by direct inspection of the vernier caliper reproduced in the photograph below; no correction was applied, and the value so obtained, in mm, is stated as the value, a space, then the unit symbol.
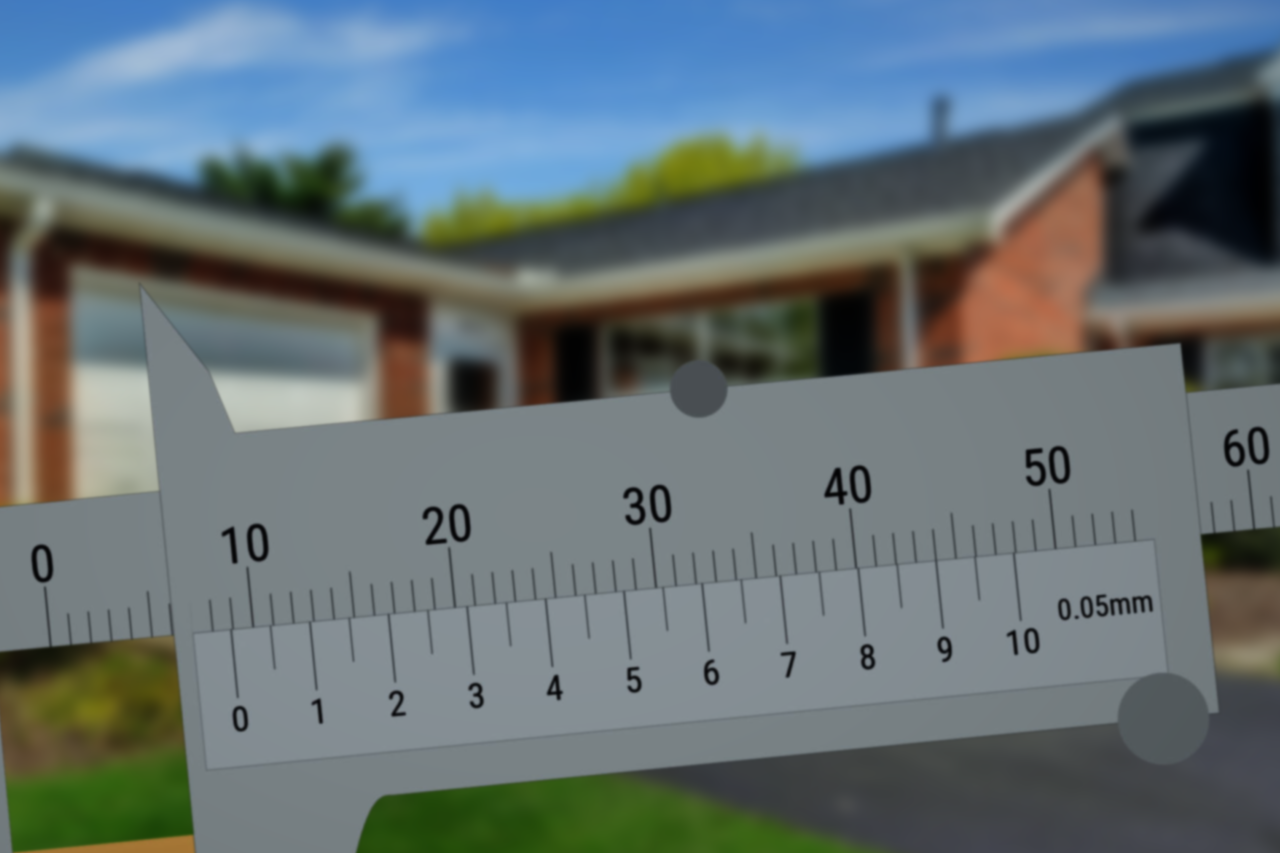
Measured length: 8.9 mm
